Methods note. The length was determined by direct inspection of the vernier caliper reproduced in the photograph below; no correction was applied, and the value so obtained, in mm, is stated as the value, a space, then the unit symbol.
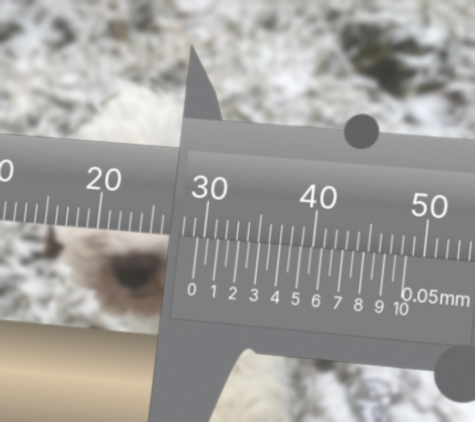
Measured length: 29.4 mm
